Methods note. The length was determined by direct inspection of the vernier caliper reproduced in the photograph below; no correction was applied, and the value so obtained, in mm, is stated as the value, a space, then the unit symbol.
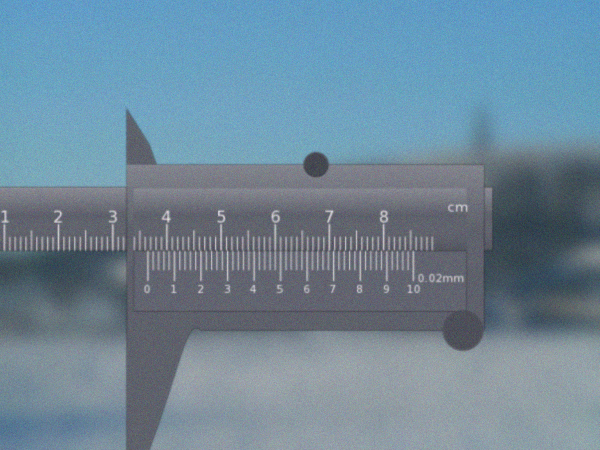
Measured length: 36.5 mm
